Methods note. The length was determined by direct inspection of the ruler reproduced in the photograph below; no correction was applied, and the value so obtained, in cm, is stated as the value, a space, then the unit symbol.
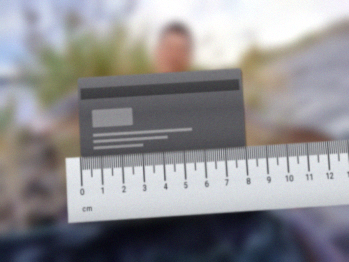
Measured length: 8 cm
